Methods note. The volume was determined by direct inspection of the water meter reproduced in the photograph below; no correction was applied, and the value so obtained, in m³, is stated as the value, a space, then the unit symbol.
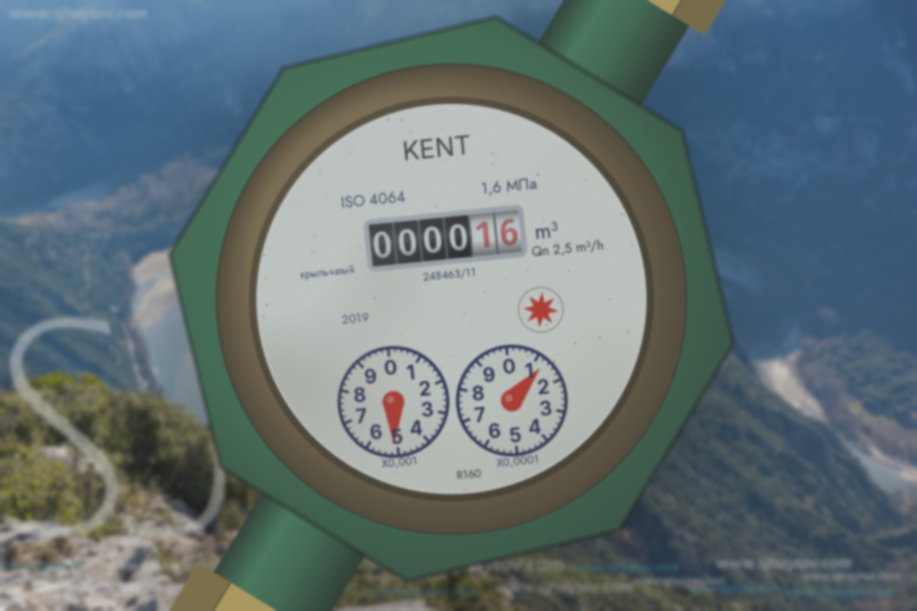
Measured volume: 0.1651 m³
